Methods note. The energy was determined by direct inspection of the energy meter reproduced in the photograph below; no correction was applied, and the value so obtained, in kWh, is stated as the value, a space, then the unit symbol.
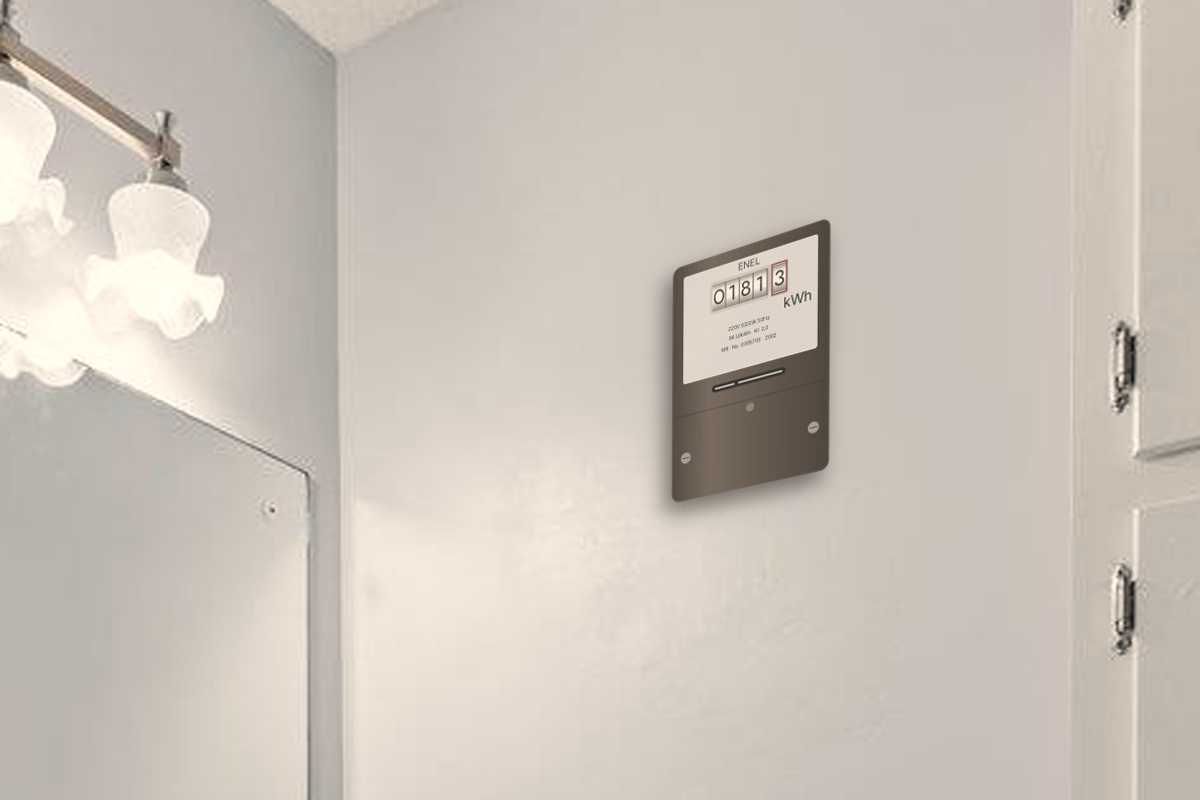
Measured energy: 181.3 kWh
